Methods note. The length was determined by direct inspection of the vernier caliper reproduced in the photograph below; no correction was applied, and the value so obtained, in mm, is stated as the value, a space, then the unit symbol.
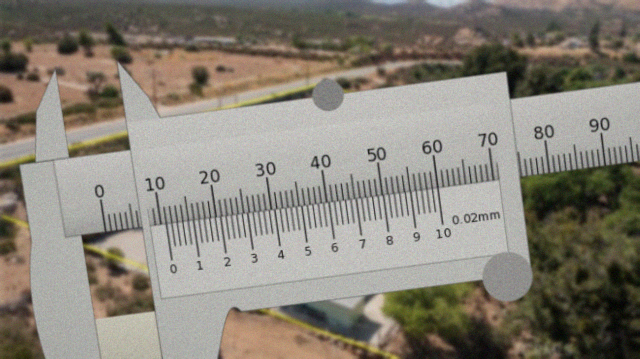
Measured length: 11.0 mm
